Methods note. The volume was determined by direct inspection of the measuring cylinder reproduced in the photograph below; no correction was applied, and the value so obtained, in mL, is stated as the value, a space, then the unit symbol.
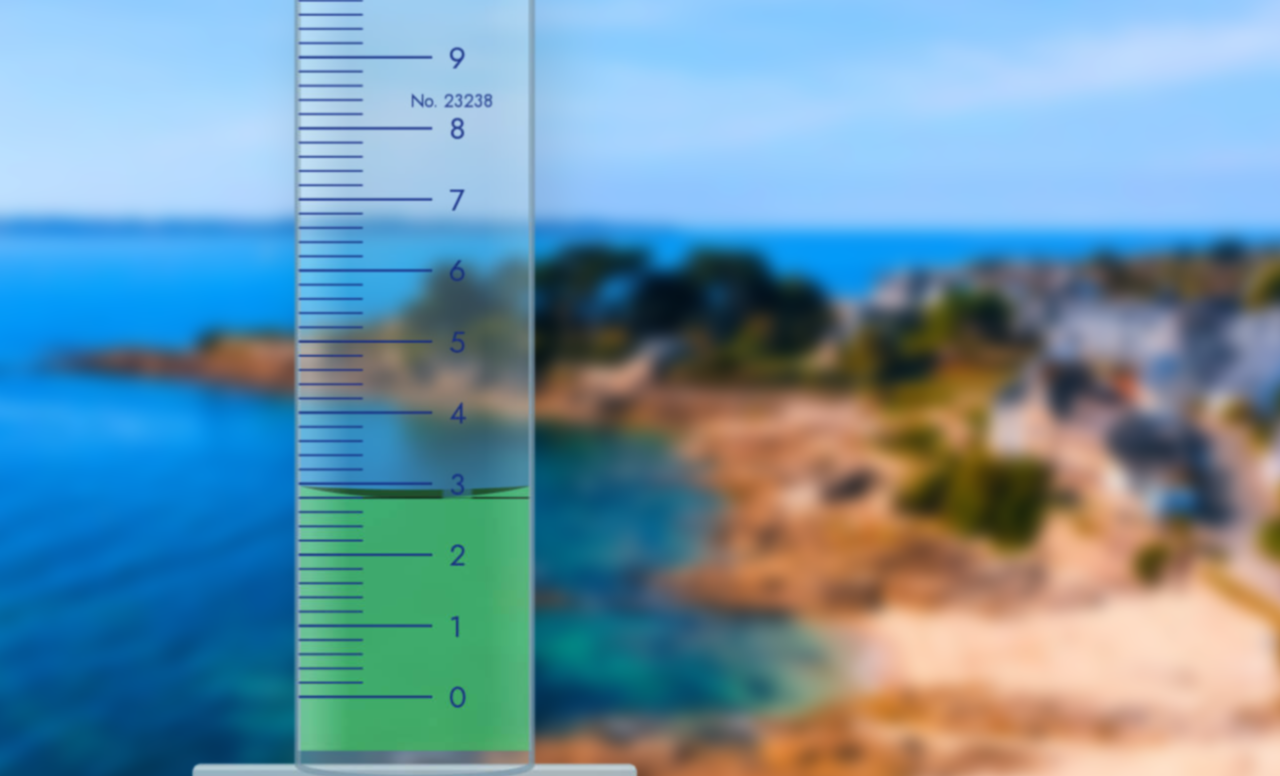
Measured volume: 2.8 mL
